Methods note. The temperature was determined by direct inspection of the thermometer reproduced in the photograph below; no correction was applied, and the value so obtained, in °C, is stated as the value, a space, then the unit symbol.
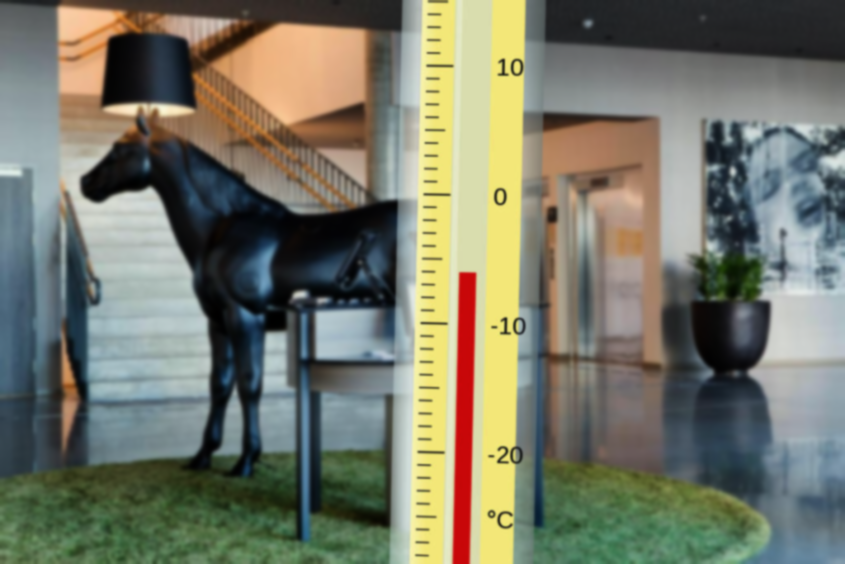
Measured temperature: -6 °C
